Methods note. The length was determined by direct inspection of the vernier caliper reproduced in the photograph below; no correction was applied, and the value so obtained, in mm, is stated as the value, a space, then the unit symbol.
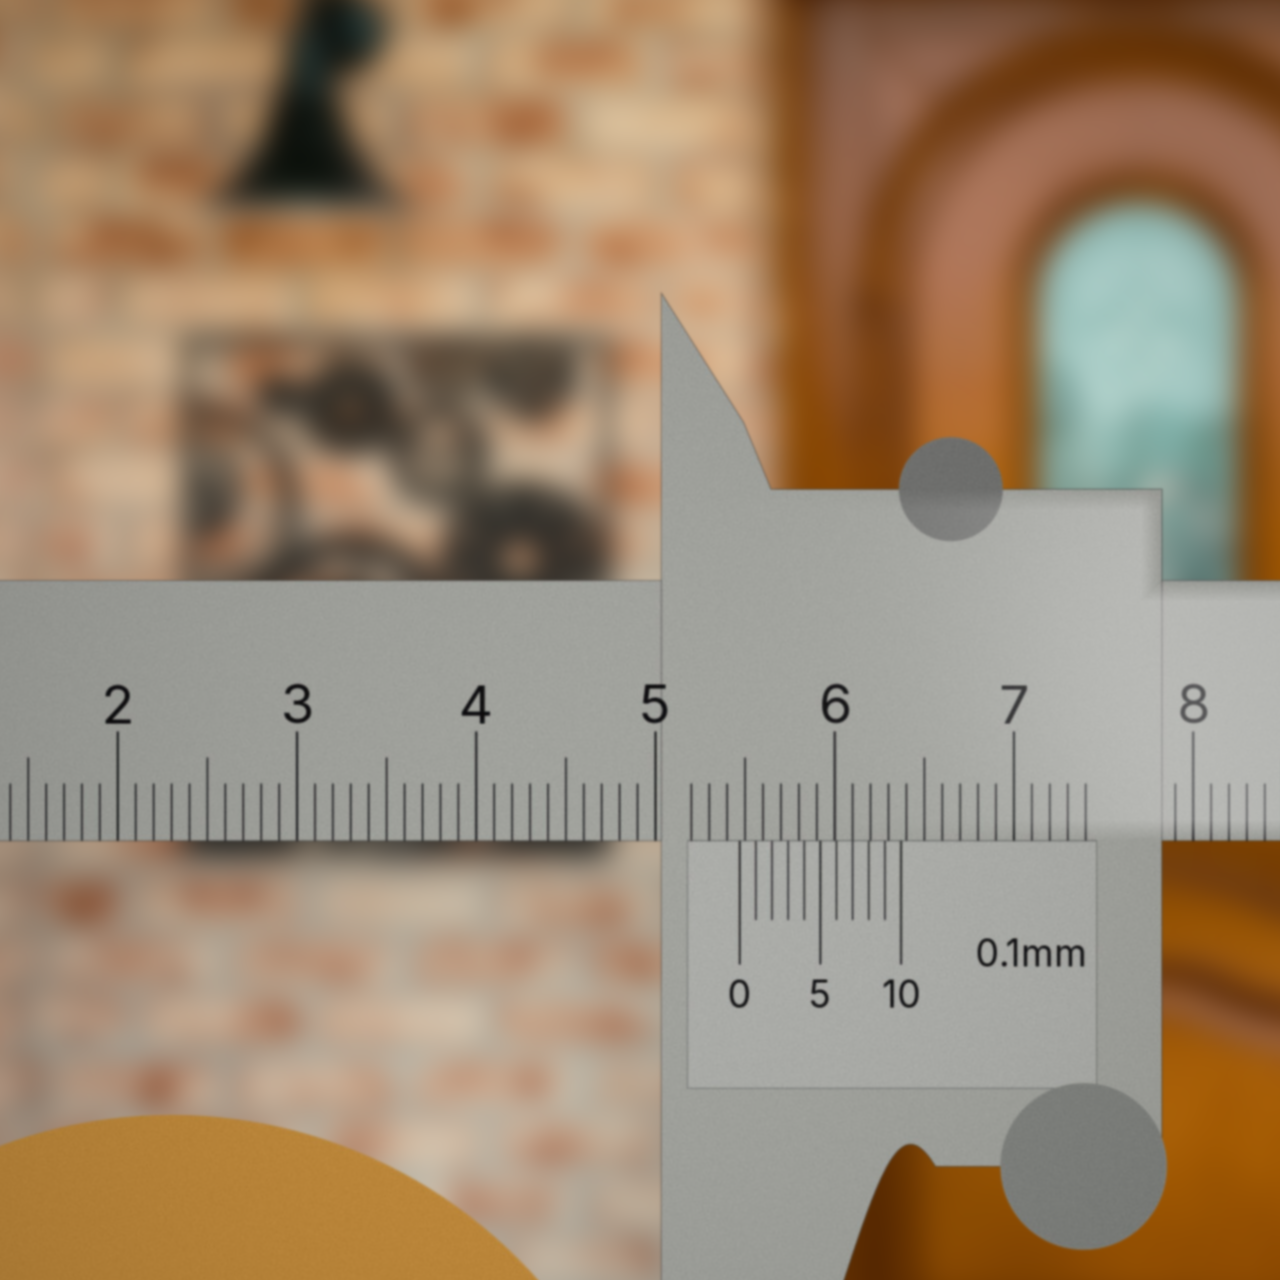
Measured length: 54.7 mm
